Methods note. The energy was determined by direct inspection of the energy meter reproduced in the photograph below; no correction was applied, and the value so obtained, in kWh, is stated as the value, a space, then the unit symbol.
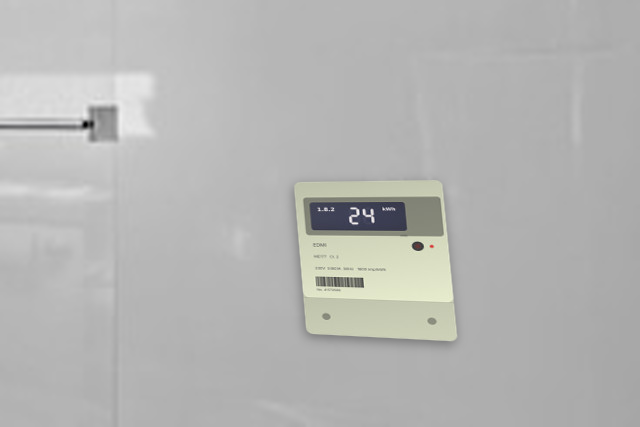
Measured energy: 24 kWh
